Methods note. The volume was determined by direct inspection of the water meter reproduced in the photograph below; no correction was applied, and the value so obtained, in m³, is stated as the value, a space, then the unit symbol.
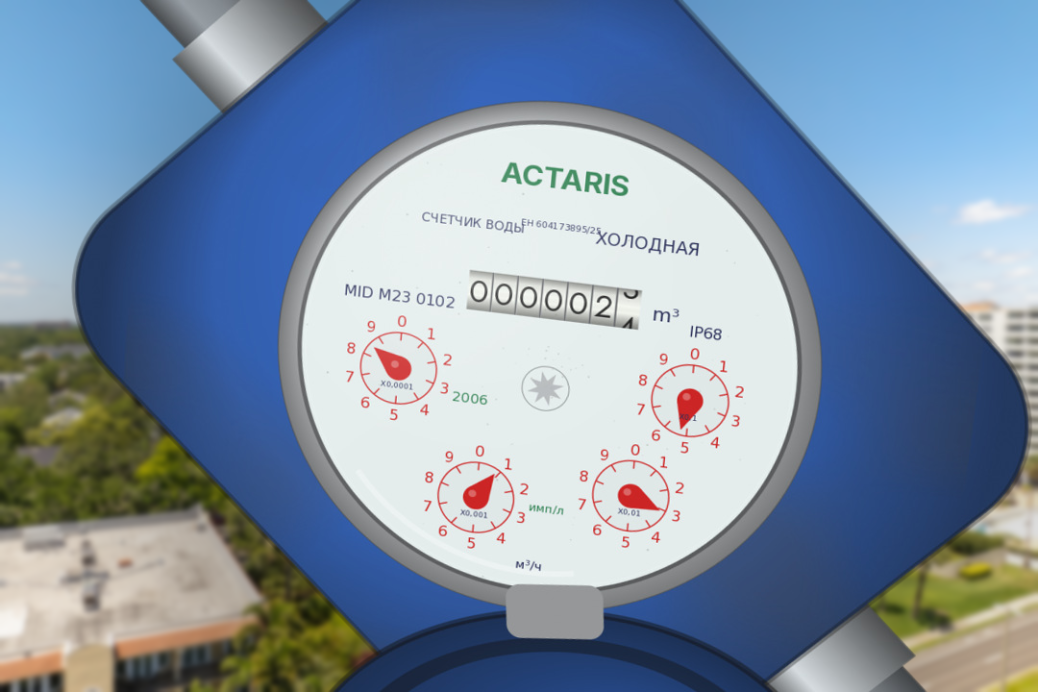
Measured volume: 23.5308 m³
